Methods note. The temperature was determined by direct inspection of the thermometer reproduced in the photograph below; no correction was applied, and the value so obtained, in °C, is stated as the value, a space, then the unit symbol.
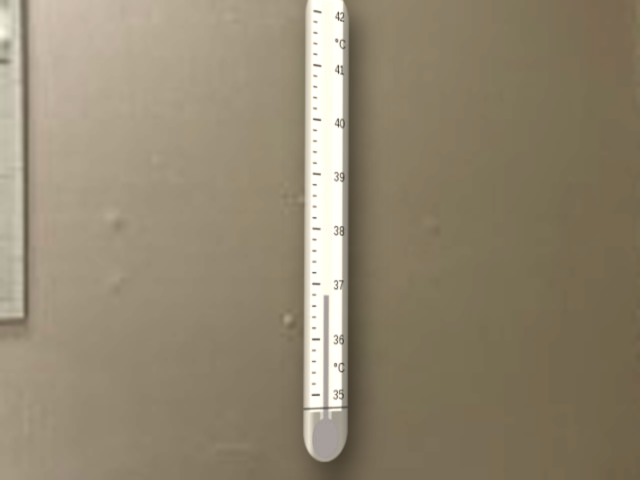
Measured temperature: 36.8 °C
